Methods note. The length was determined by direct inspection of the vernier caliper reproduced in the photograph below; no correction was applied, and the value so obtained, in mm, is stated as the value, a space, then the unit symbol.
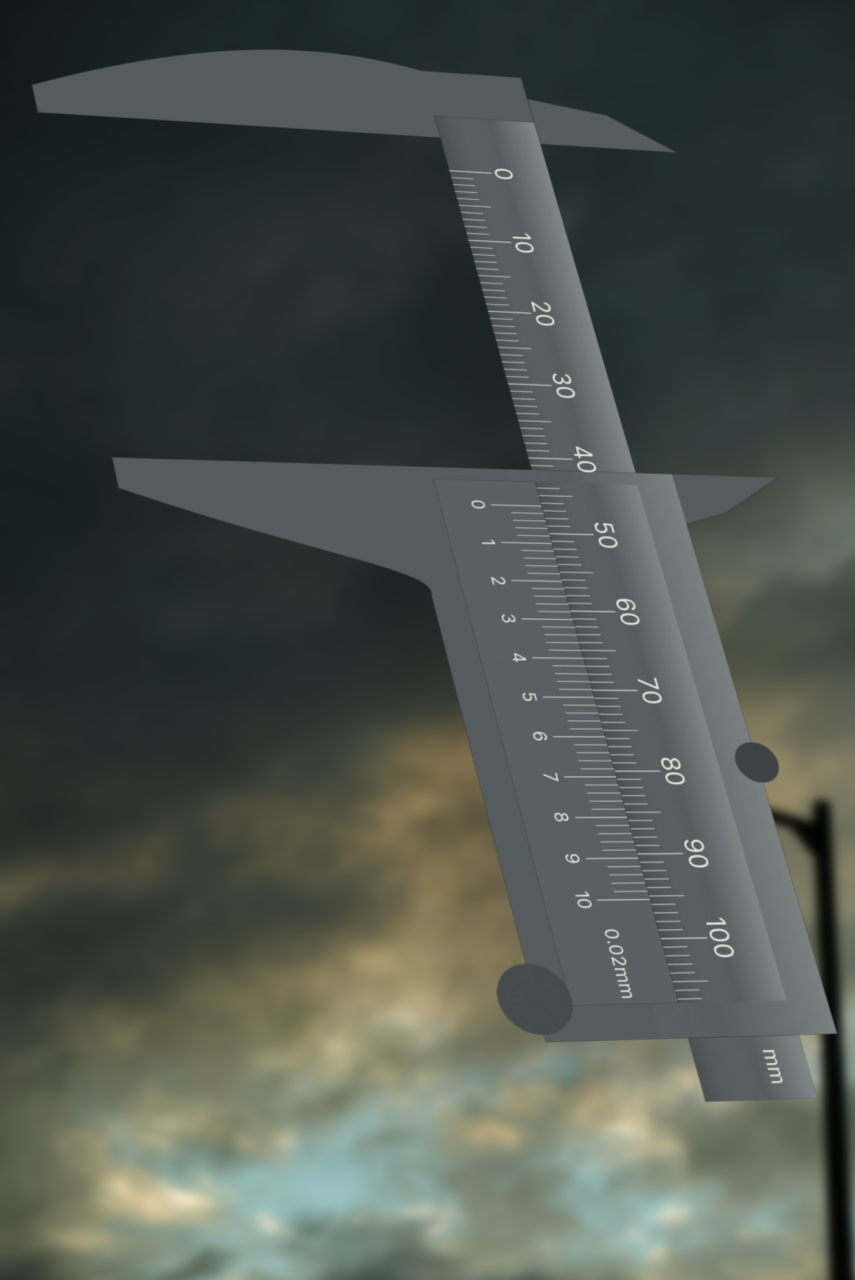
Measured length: 46.4 mm
